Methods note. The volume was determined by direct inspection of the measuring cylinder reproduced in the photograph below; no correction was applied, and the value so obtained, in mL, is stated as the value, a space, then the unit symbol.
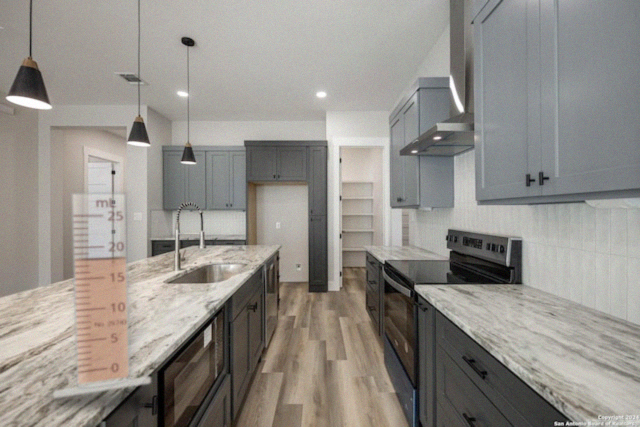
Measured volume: 18 mL
